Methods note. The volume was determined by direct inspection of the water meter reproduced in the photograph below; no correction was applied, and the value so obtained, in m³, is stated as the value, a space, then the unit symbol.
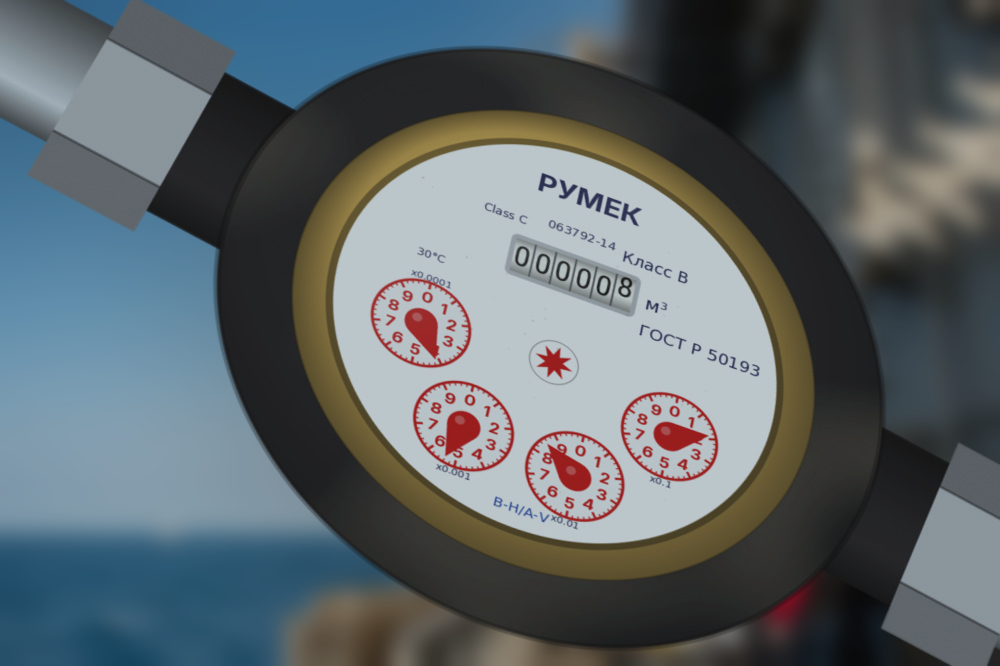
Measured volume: 8.1854 m³
